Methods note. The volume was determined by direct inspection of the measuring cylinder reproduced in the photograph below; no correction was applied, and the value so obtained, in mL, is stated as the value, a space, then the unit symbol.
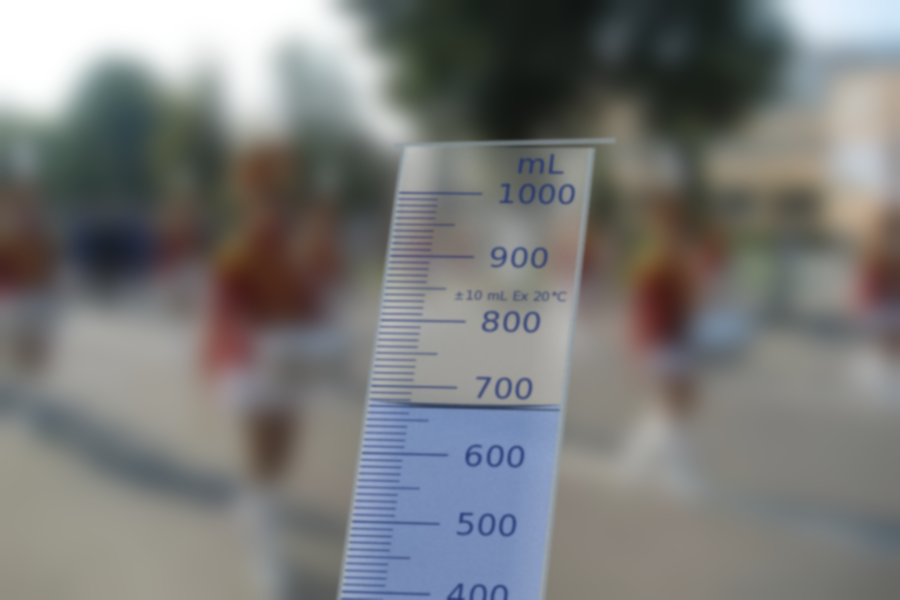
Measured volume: 670 mL
